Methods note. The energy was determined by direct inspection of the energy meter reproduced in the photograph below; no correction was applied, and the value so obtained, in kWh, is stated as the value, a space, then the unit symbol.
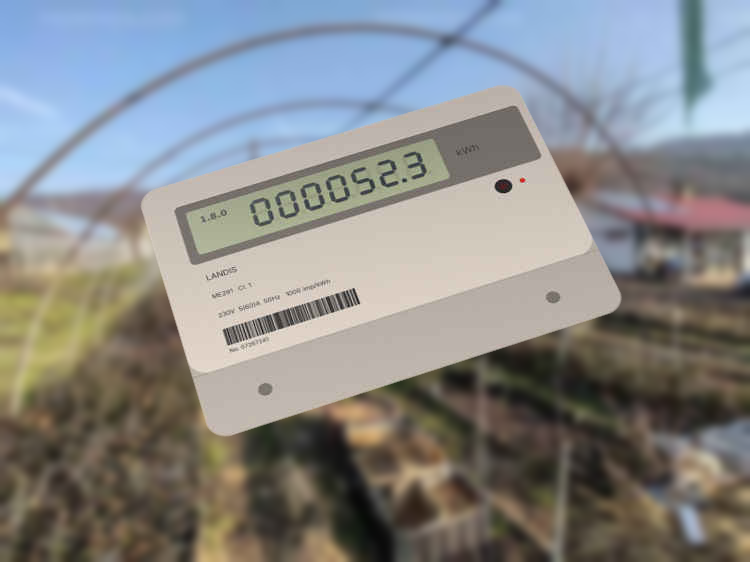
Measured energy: 52.3 kWh
